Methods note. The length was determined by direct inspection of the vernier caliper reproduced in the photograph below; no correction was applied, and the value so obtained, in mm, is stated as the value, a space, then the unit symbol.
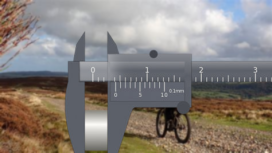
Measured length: 4.2 mm
